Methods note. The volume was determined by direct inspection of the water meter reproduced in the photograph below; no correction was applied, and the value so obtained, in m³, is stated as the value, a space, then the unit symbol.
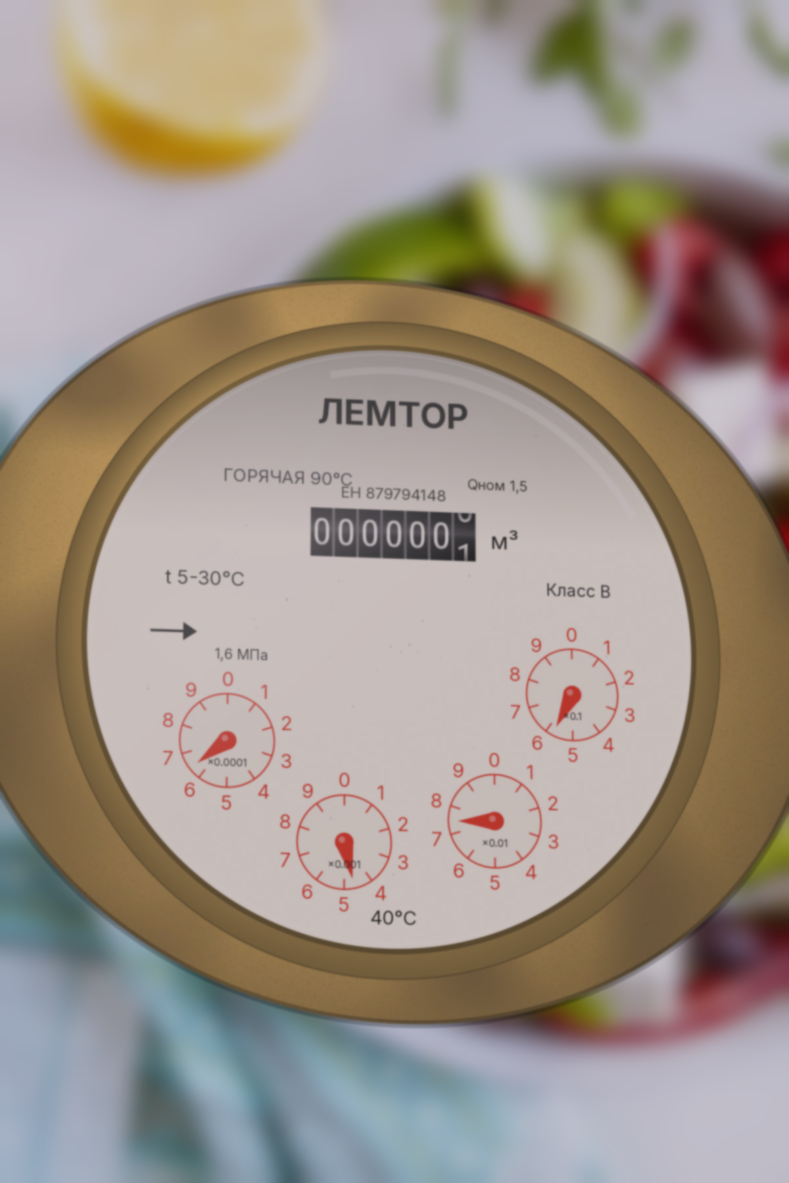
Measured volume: 0.5746 m³
